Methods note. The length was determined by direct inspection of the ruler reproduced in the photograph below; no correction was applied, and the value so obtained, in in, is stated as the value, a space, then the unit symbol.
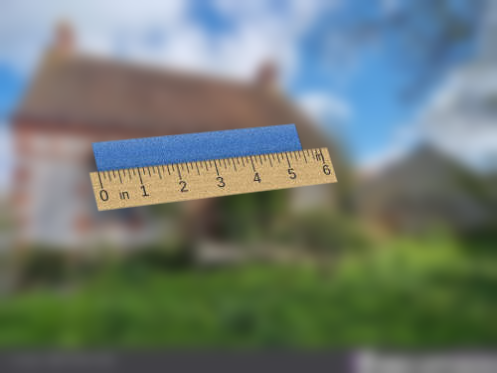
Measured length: 5.5 in
